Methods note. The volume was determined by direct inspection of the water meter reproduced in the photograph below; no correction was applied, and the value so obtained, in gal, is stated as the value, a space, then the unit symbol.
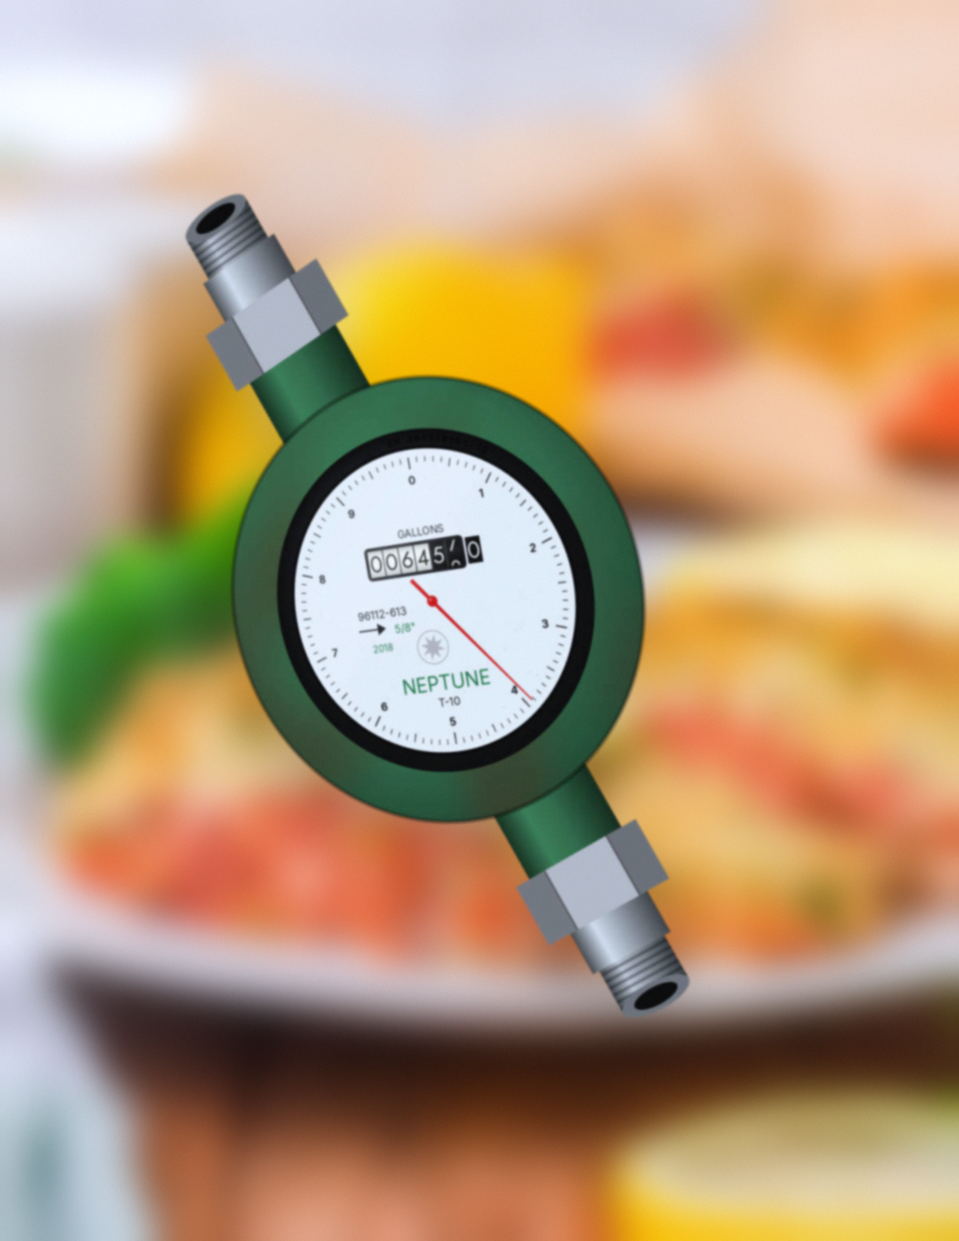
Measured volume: 64573.9 gal
